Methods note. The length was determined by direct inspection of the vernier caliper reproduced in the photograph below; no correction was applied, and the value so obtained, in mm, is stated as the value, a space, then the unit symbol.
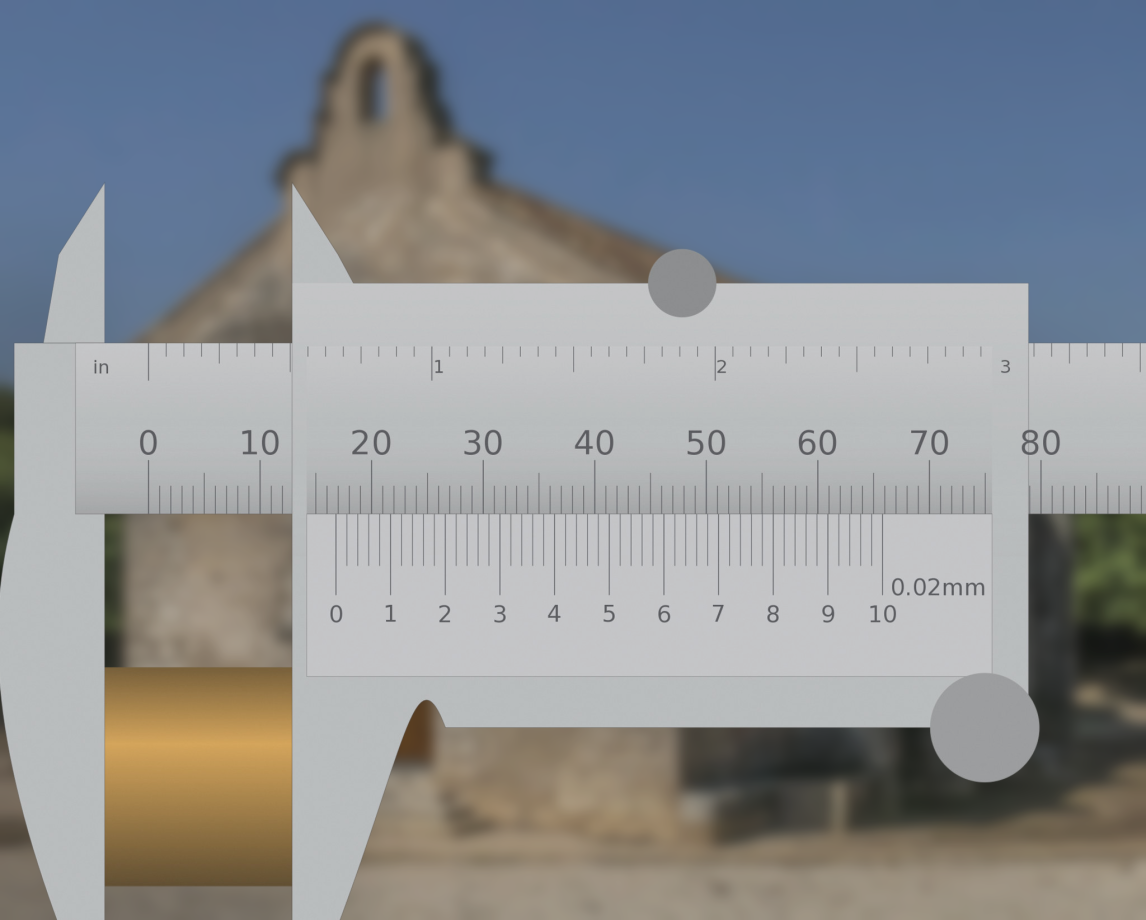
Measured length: 16.8 mm
